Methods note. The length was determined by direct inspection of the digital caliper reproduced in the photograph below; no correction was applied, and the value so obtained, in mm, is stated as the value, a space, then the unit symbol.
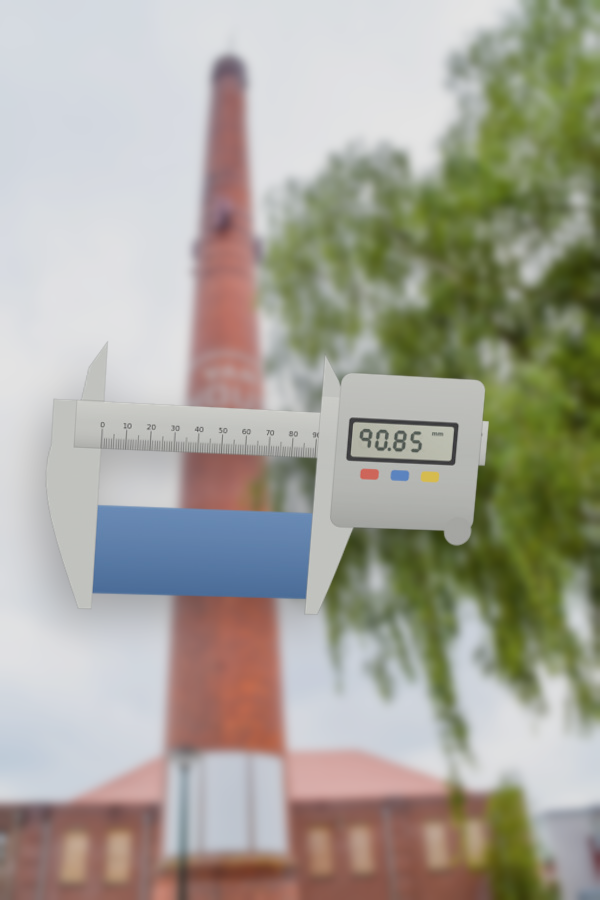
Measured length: 90.85 mm
